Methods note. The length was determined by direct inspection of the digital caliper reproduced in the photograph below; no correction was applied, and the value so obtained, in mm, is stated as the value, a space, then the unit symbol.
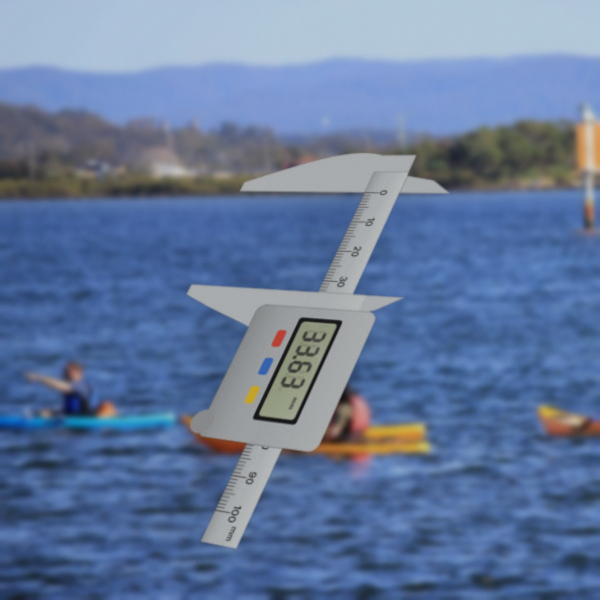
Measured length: 33.63 mm
